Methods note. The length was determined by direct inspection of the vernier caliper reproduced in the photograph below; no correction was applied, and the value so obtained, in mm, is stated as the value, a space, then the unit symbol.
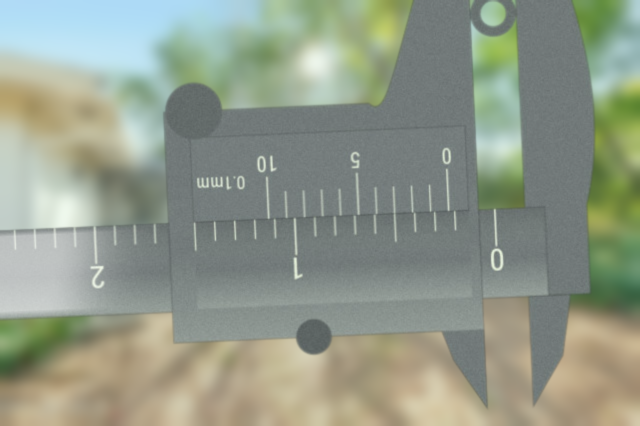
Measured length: 2.3 mm
